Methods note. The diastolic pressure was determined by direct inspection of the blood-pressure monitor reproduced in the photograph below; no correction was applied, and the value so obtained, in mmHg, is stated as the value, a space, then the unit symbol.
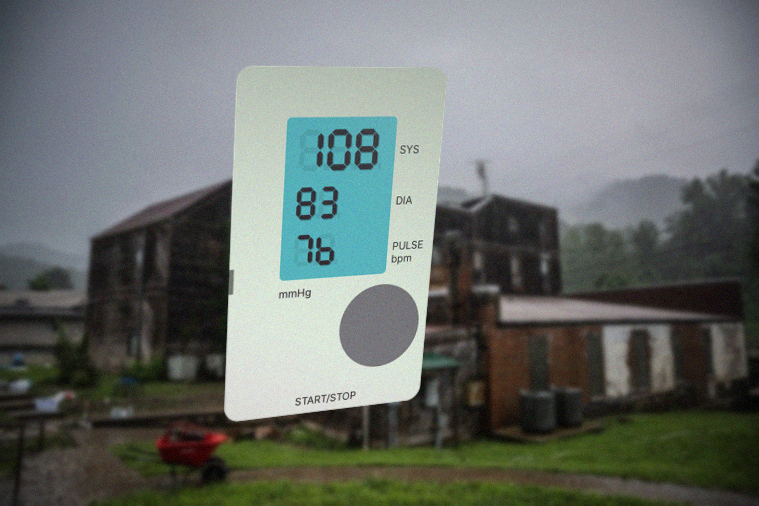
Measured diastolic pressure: 83 mmHg
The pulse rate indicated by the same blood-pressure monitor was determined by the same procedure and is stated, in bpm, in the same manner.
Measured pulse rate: 76 bpm
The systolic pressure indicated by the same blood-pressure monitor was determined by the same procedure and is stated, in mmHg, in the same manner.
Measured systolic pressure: 108 mmHg
